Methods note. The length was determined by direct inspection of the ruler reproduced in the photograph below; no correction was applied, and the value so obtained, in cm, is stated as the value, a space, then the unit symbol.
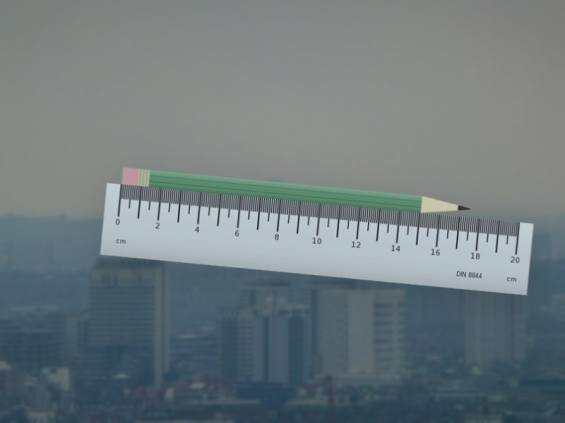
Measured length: 17.5 cm
